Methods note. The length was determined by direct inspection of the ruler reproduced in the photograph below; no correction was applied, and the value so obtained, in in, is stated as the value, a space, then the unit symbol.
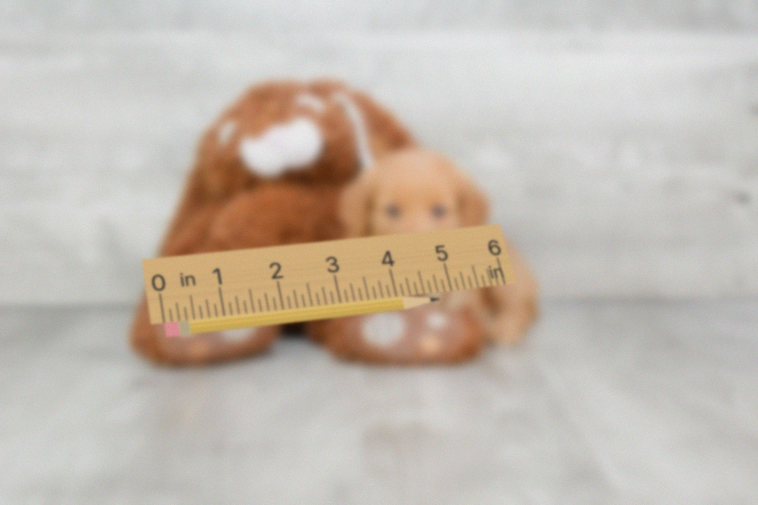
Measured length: 4.75 in
